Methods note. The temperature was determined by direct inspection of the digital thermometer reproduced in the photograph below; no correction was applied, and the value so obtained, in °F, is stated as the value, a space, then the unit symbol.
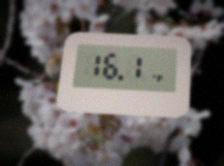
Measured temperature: 16.1 °F
